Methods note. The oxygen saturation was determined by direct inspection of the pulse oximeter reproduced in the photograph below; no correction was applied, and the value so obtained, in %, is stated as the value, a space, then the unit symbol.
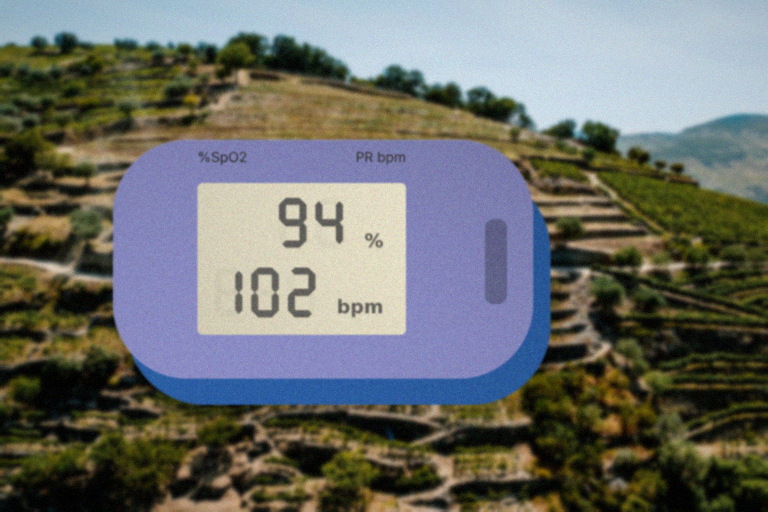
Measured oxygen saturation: 94 %
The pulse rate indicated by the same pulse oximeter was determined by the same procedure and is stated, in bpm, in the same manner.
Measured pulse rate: 102 bpm
